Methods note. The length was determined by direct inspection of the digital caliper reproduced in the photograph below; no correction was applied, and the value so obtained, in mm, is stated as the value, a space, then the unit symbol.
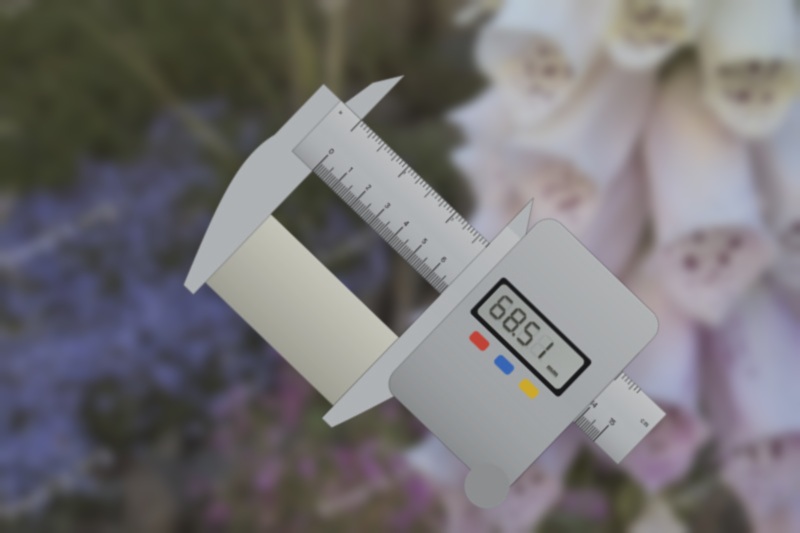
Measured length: 68.51 mm
